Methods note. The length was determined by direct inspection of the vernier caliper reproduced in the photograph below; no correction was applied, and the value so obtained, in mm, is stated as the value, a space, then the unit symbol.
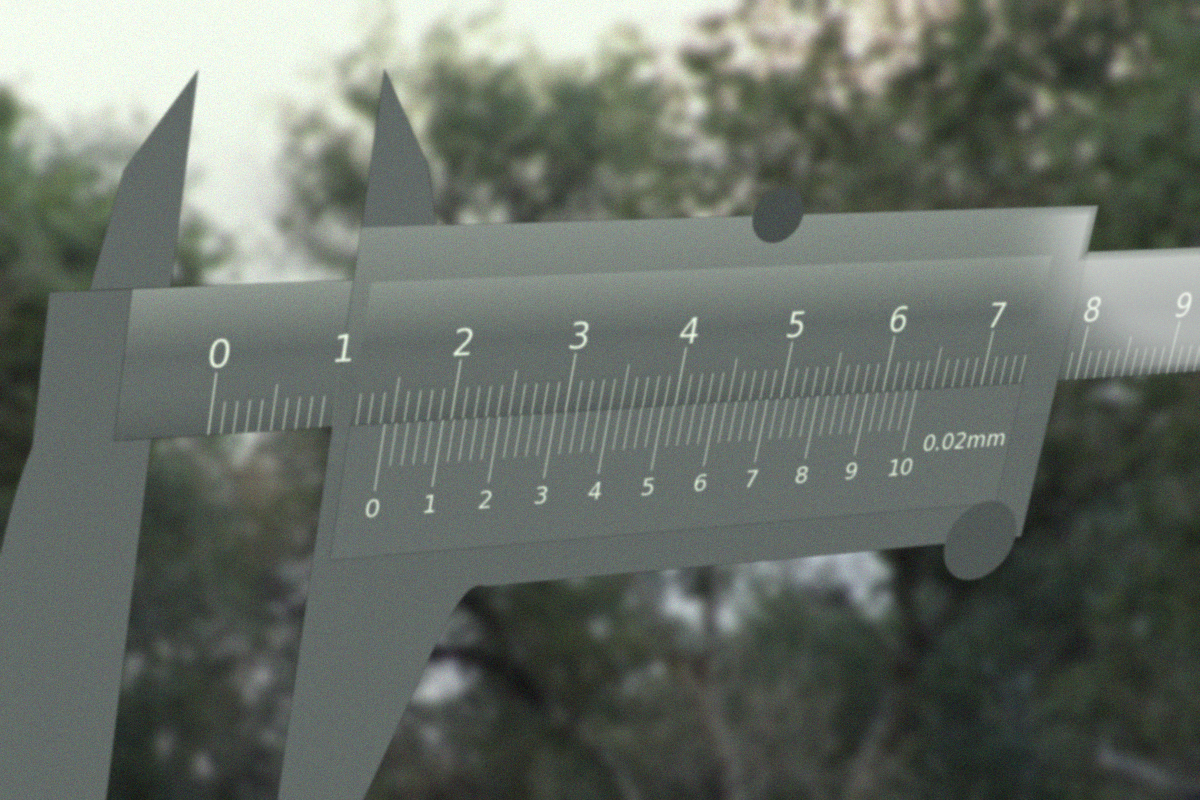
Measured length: 14.4 mm
